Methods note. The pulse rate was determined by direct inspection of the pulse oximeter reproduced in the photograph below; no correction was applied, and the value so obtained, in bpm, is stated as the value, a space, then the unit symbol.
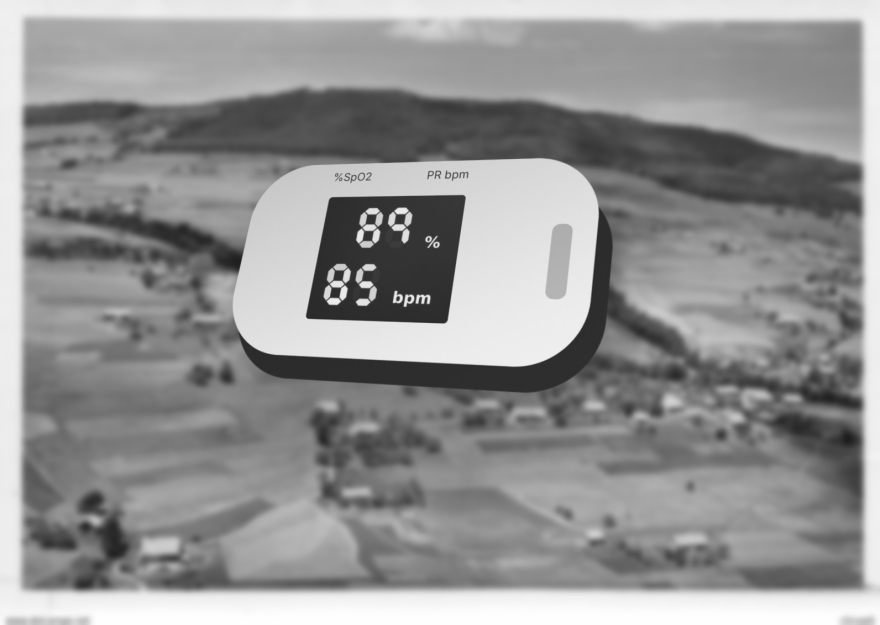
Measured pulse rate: 85 bpm
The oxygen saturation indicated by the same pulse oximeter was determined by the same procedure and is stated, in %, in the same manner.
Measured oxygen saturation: 89 %
